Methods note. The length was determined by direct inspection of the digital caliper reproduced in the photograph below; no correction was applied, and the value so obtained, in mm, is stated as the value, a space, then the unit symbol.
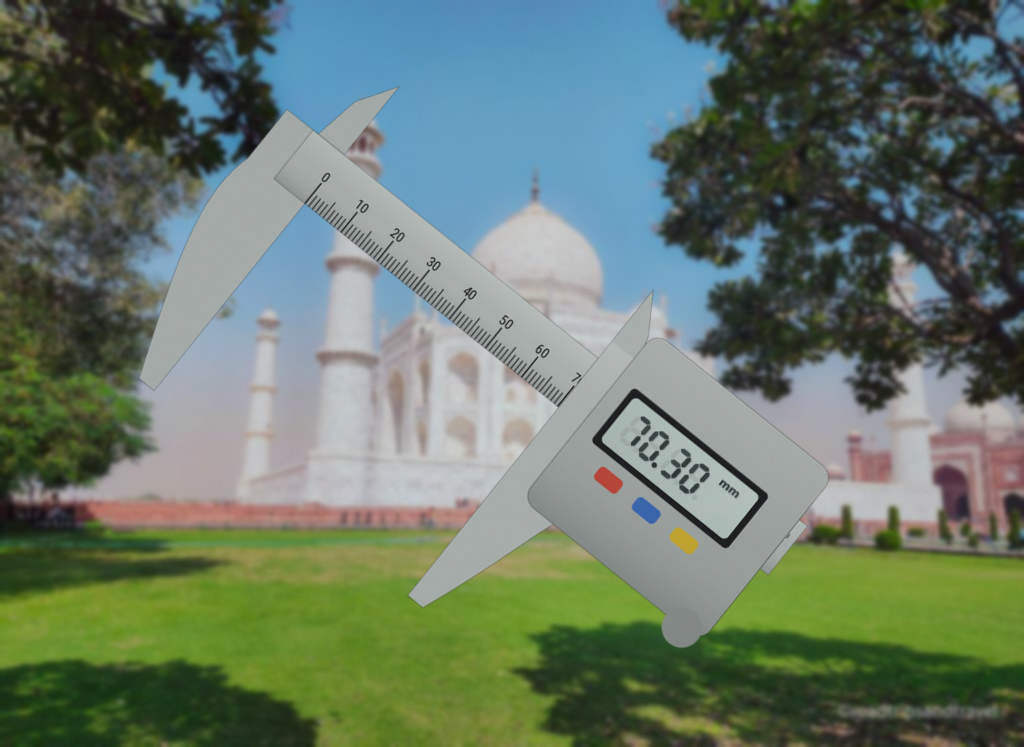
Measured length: 70.30 mm
